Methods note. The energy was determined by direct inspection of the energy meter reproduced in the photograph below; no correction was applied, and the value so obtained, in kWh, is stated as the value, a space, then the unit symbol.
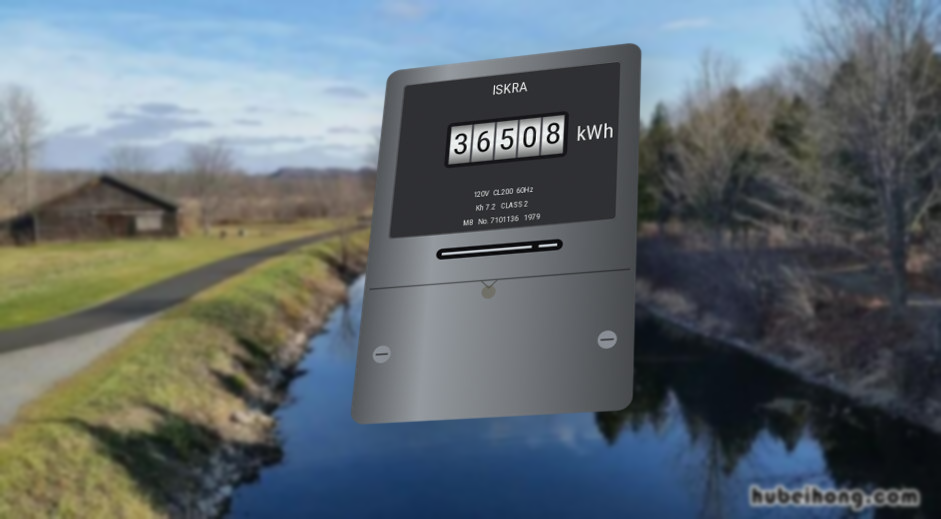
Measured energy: 36508 kWh
